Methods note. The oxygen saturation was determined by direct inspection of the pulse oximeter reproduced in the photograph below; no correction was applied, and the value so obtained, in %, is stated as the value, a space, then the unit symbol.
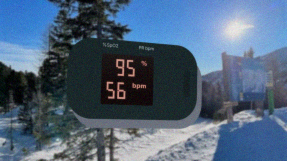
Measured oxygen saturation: 95 %
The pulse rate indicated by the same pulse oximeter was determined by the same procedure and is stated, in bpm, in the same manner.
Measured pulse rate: 56 bpm
